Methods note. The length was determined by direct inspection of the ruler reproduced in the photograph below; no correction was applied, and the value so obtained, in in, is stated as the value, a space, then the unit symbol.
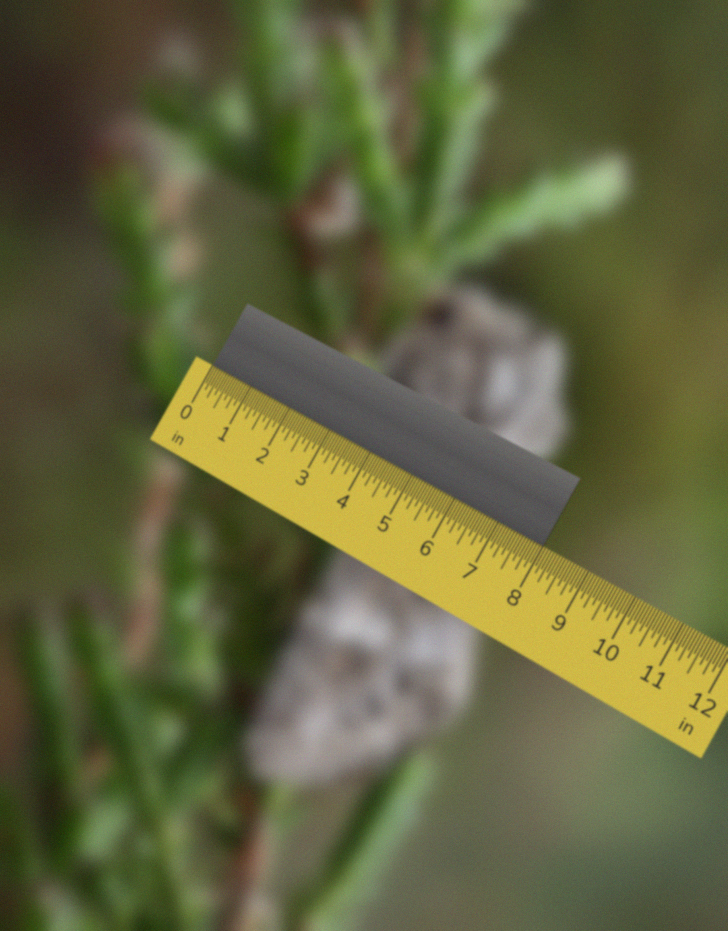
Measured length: 8 in
